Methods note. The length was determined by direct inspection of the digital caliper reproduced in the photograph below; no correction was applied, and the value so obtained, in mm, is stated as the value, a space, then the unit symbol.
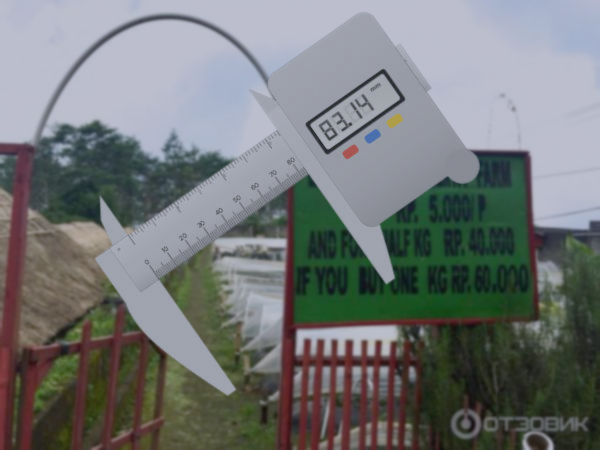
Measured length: 83.14 mm
